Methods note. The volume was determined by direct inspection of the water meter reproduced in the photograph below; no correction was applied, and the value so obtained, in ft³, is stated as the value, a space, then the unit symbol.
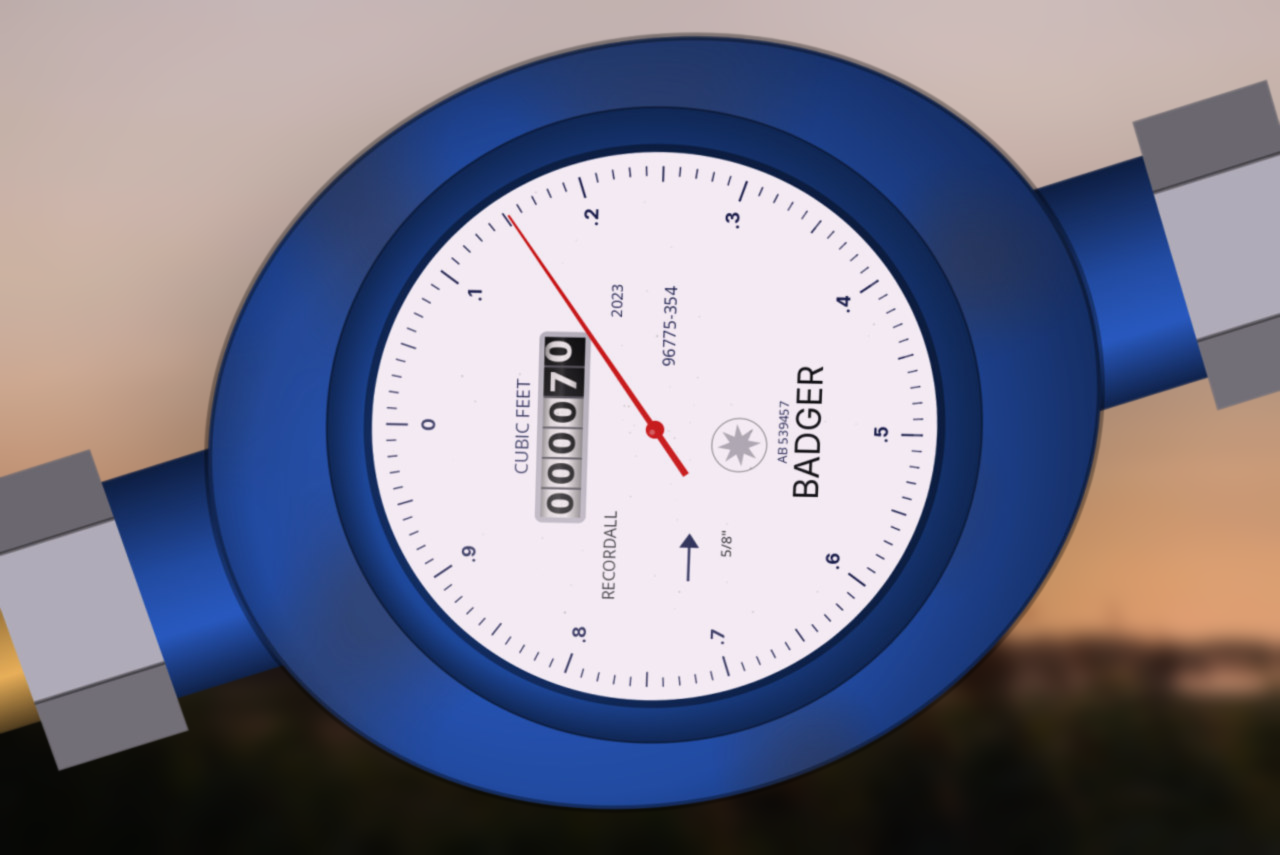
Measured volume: 70.15 ft³
